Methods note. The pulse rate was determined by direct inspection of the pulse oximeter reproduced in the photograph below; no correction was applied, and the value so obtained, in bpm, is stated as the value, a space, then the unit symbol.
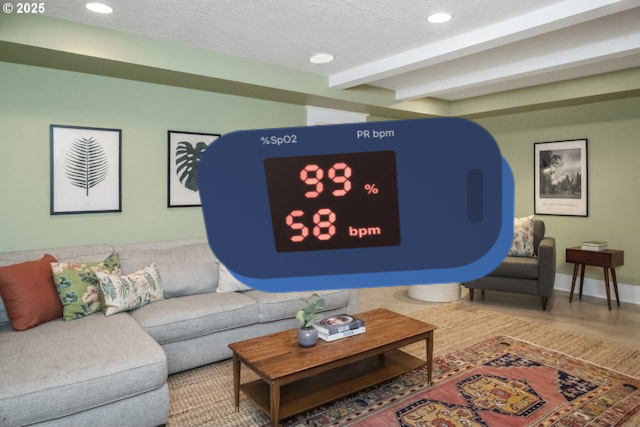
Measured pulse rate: 58 bpm
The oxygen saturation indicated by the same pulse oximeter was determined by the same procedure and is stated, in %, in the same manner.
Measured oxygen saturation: 99 %
